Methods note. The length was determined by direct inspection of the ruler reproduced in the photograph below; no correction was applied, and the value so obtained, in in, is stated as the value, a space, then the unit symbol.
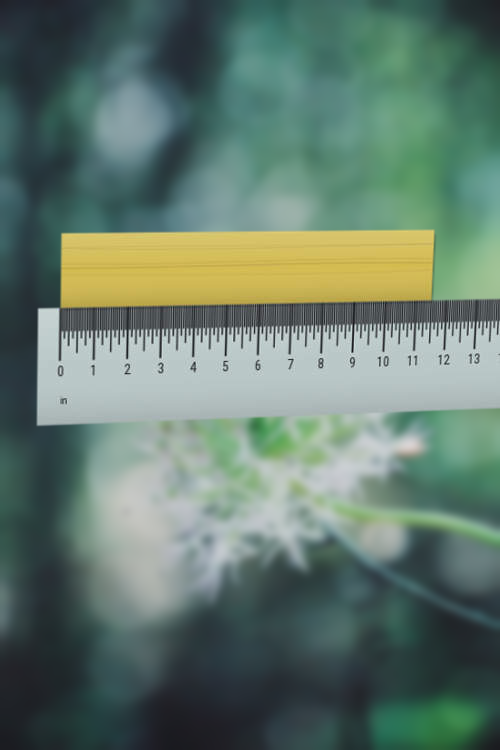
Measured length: 11.5 in
